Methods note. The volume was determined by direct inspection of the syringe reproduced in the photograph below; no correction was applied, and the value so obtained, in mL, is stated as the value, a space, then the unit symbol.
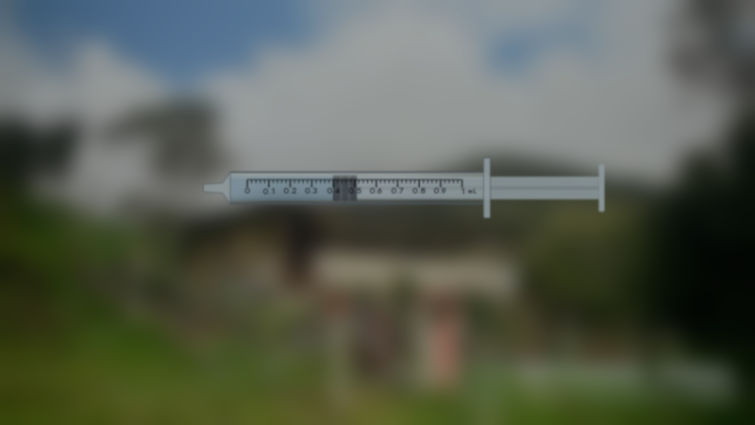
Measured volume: 0.4 mL
